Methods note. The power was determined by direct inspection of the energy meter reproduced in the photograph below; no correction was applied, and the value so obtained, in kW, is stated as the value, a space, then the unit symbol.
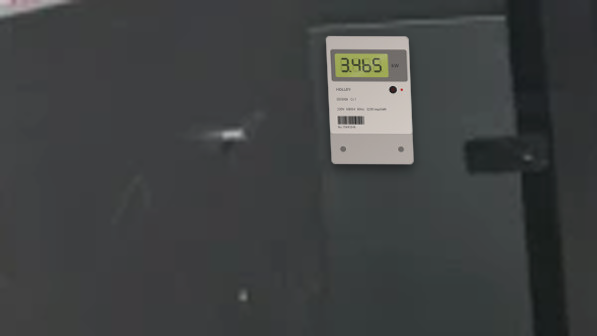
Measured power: 3.465 kW
